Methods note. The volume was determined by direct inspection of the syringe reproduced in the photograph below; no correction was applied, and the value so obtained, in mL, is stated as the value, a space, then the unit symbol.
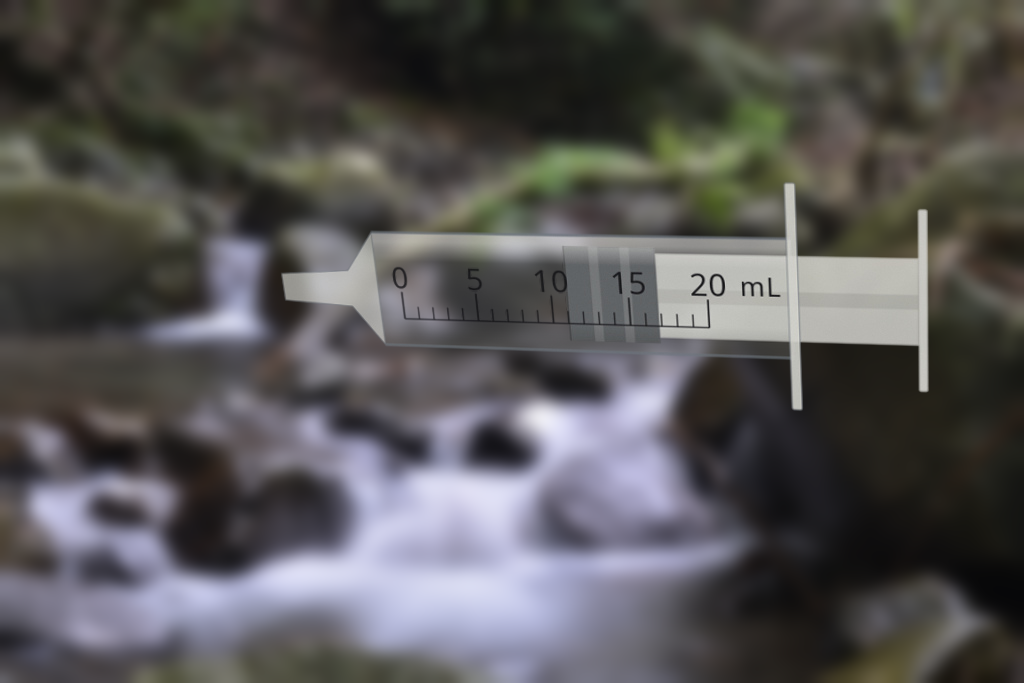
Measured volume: 11 mL
